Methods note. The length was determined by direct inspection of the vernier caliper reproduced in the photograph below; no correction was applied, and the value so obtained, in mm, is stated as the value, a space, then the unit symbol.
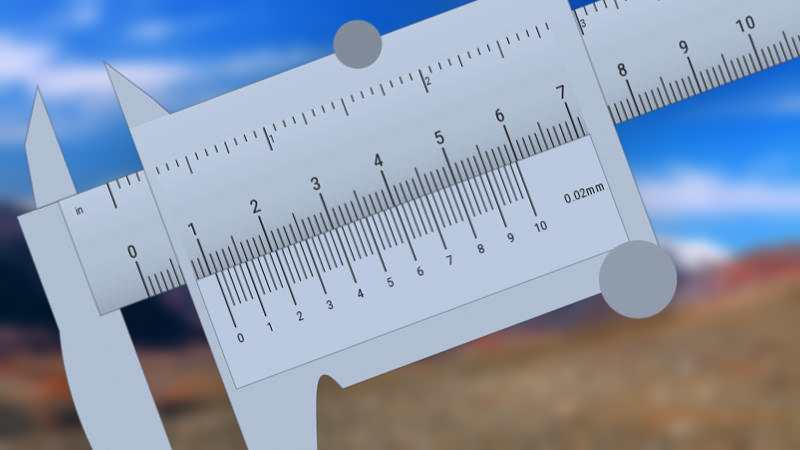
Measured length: 10.8 mm
